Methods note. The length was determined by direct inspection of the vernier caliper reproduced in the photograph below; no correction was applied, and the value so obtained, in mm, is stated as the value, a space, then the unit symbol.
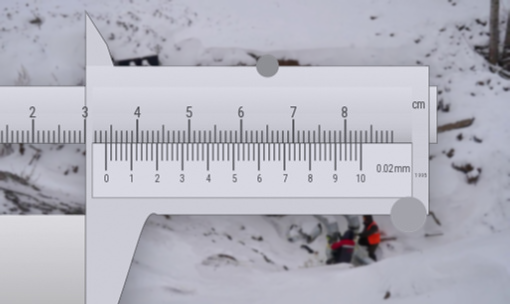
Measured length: 34.0 mm
